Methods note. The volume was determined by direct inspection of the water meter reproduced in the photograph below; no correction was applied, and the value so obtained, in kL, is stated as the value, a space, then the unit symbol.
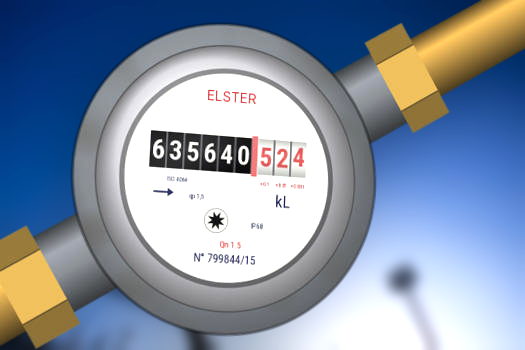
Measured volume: 635640.524 kL
